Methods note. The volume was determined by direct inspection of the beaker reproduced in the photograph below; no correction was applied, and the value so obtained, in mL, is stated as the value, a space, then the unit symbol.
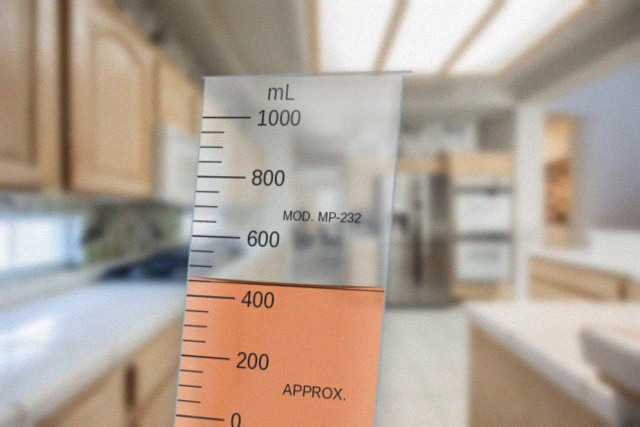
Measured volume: 450 mL
